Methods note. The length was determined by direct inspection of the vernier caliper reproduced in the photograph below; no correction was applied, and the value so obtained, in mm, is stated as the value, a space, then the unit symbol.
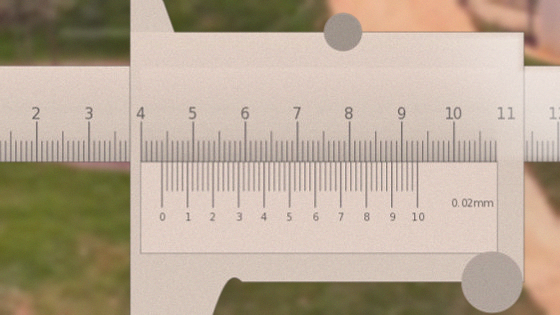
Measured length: 44.0 mm
